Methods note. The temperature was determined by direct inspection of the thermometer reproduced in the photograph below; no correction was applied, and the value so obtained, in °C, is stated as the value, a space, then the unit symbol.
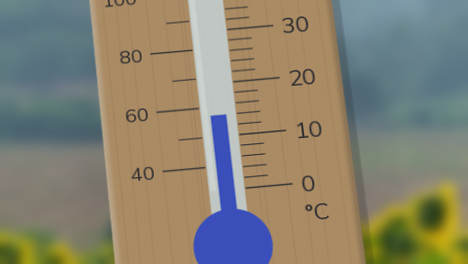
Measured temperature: 14 °C
